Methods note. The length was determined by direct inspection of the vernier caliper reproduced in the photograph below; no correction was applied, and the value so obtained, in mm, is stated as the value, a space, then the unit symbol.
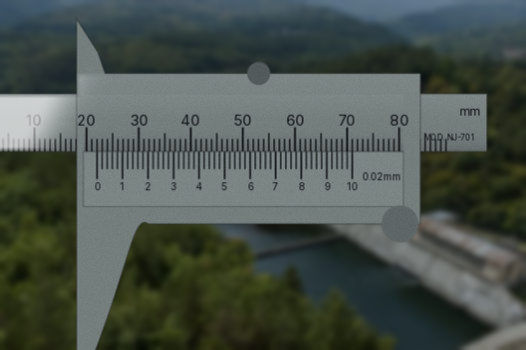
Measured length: 22.0 mm
